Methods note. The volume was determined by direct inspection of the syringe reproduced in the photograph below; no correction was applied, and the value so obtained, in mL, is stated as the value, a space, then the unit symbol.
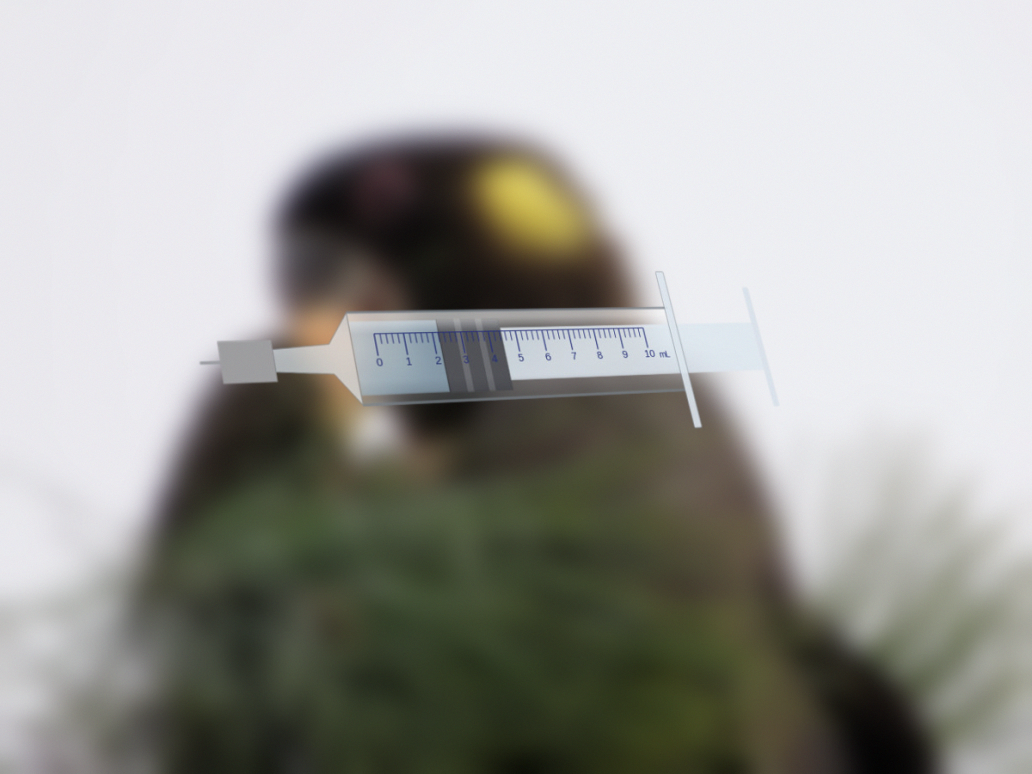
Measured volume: 2.2 mL
